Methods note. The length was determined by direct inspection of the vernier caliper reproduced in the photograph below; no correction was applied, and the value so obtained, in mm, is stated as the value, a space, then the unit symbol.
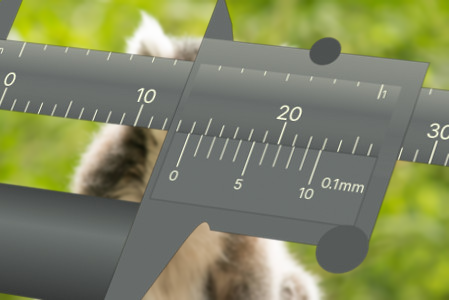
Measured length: 13.9 mm
